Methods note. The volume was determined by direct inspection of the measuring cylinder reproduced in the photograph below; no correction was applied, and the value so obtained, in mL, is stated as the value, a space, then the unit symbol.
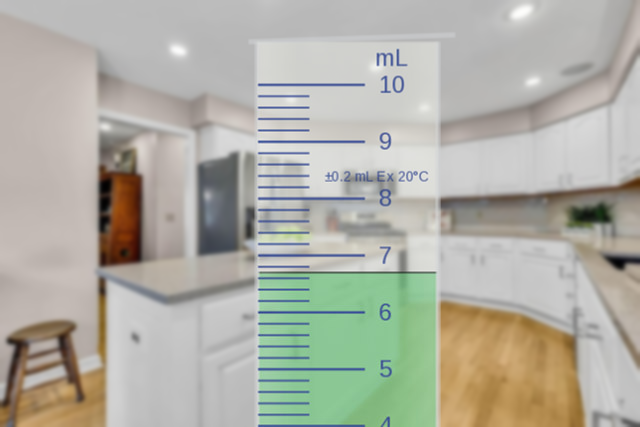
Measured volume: 6.7 mL
